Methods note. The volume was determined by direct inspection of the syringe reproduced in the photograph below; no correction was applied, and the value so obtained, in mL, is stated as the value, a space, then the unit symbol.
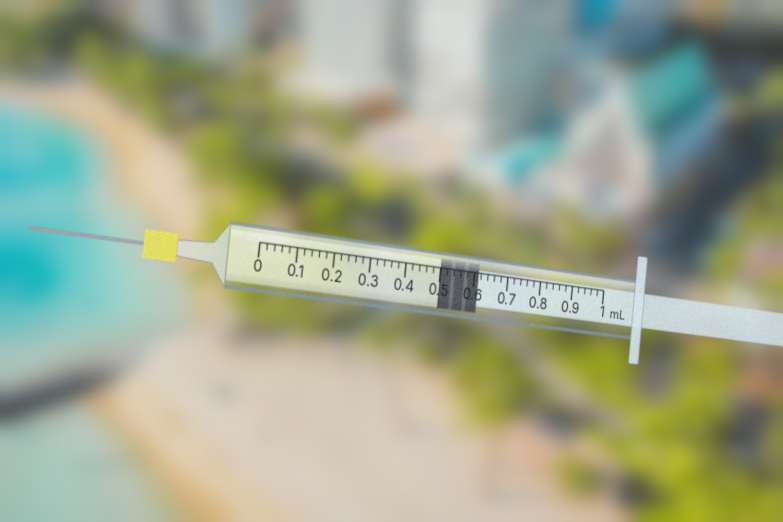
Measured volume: 0.5 mL
